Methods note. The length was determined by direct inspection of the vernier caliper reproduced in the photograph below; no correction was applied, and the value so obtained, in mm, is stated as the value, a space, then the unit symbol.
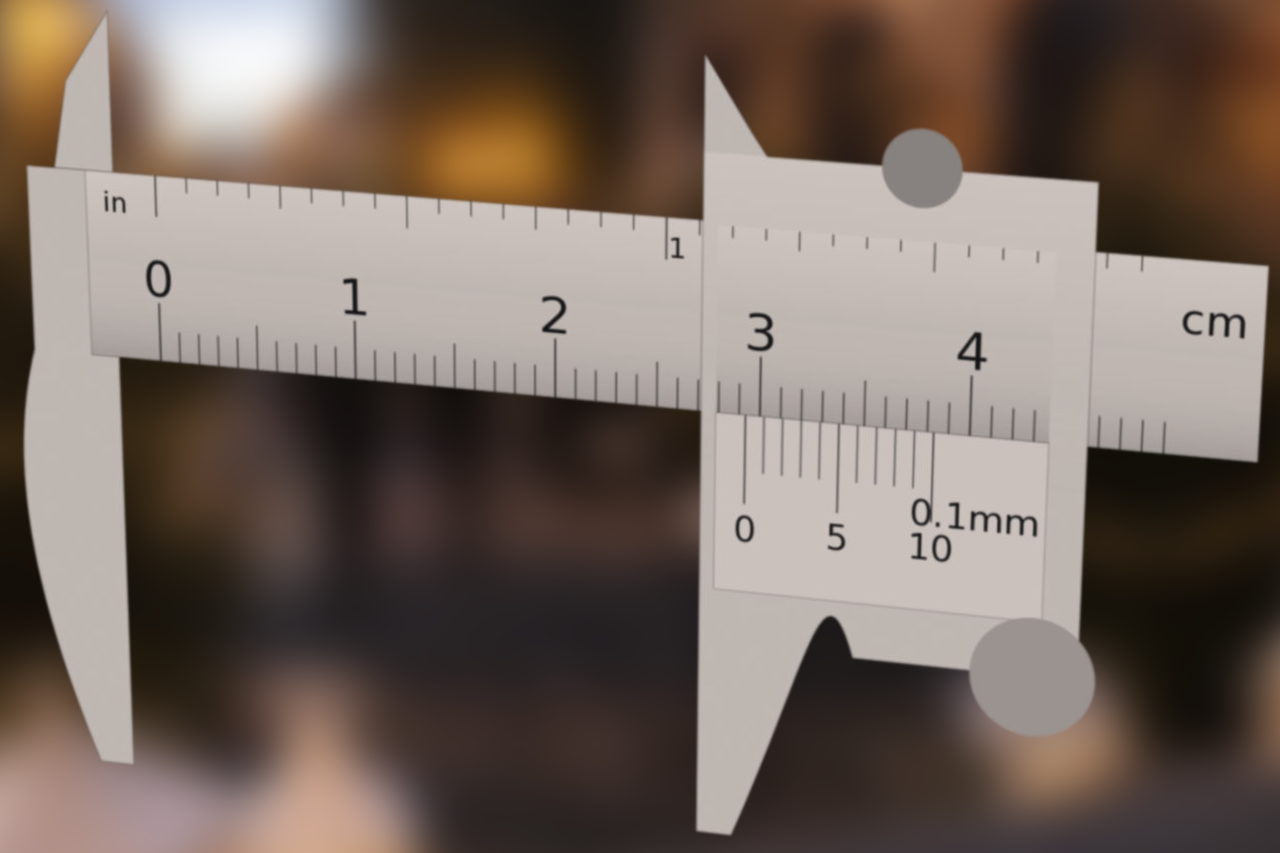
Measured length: 29.3 mm
